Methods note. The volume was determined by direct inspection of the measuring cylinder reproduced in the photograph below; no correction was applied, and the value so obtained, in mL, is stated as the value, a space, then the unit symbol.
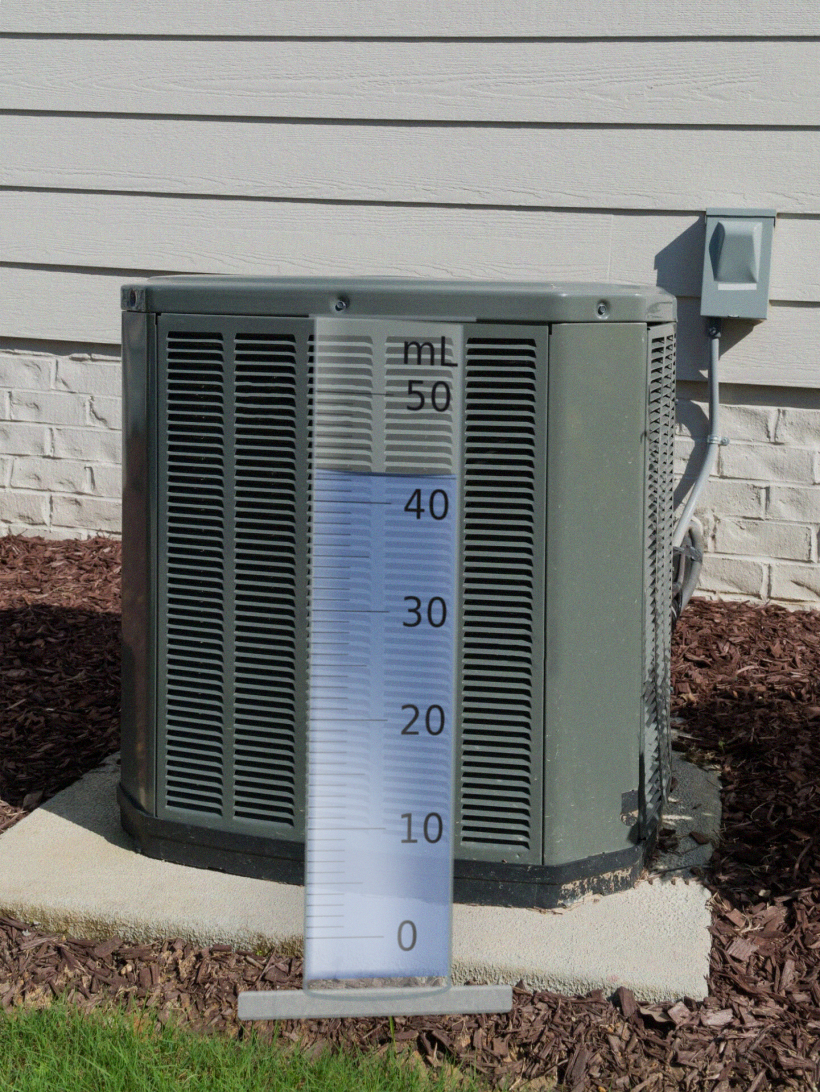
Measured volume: 42.5 mL
